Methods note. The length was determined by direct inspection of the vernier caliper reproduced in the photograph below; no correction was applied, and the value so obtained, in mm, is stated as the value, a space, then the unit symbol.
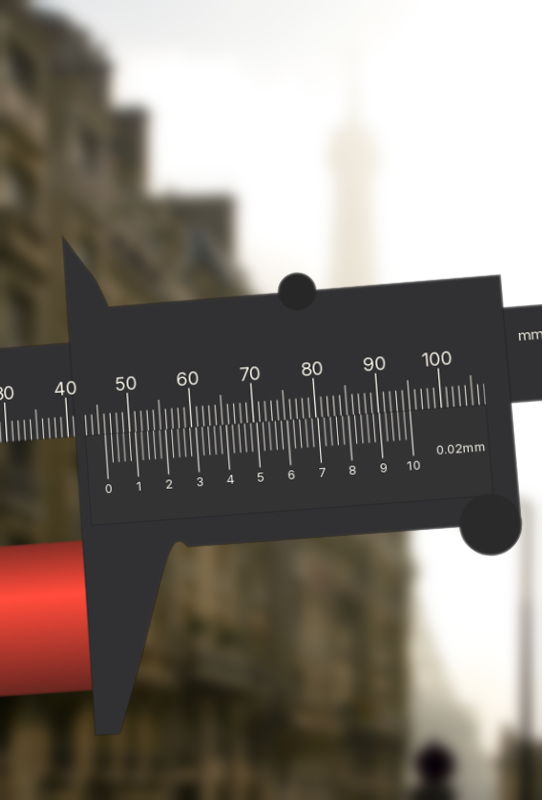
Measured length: 46.0 mm
